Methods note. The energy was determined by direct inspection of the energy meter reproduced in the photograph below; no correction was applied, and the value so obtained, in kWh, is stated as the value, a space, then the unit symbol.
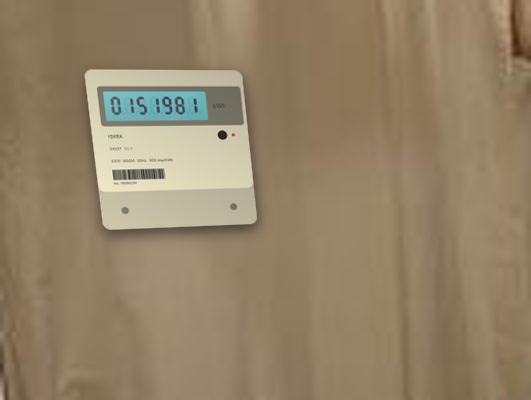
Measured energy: 151981 kWh
